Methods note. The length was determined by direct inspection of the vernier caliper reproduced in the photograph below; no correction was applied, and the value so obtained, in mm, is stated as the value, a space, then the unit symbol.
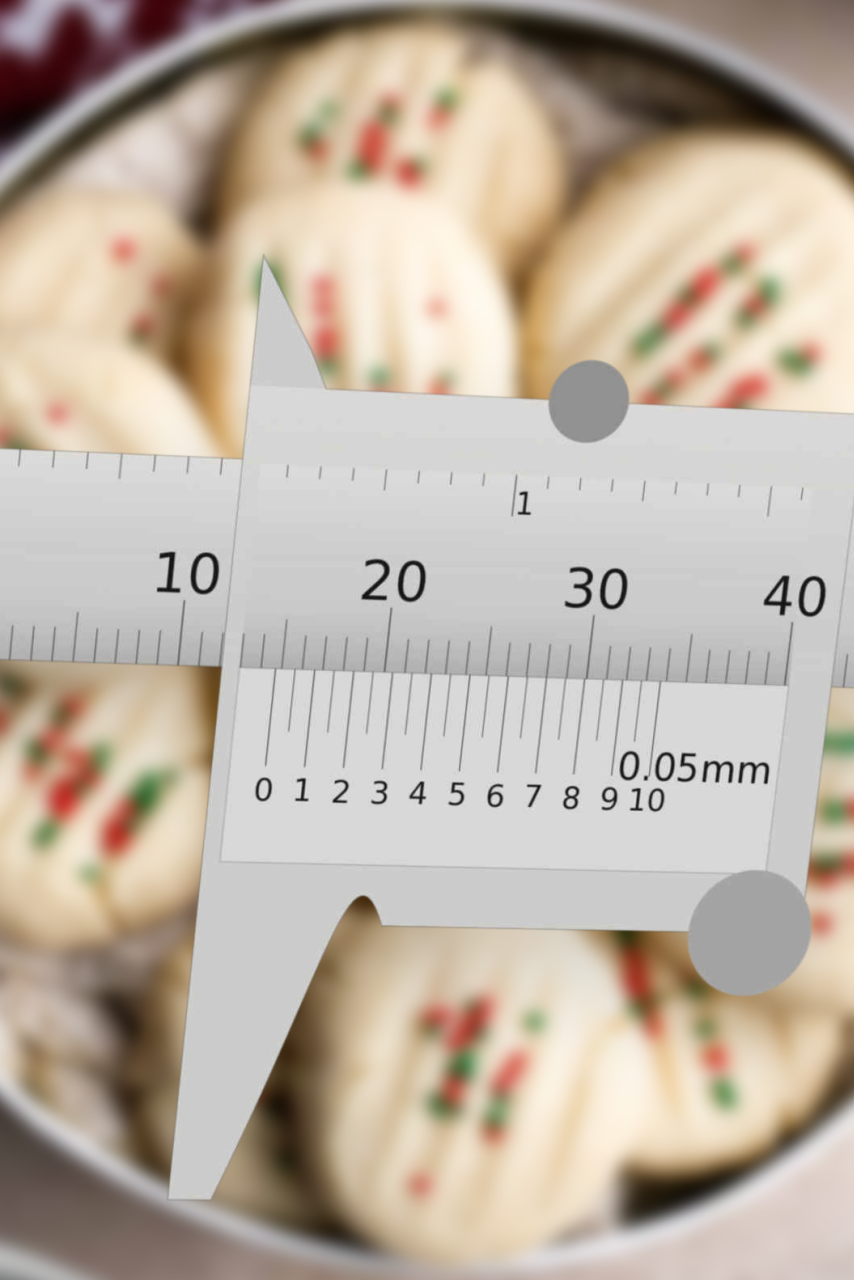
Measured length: 14.7 mm
